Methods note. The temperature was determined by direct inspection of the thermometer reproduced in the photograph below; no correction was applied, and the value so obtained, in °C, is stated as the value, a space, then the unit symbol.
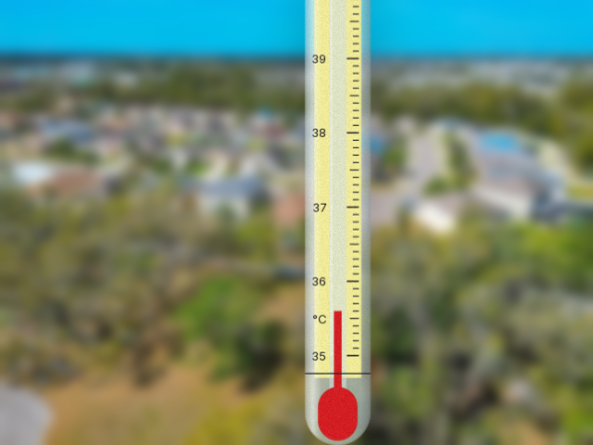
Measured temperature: 35.6 °C
